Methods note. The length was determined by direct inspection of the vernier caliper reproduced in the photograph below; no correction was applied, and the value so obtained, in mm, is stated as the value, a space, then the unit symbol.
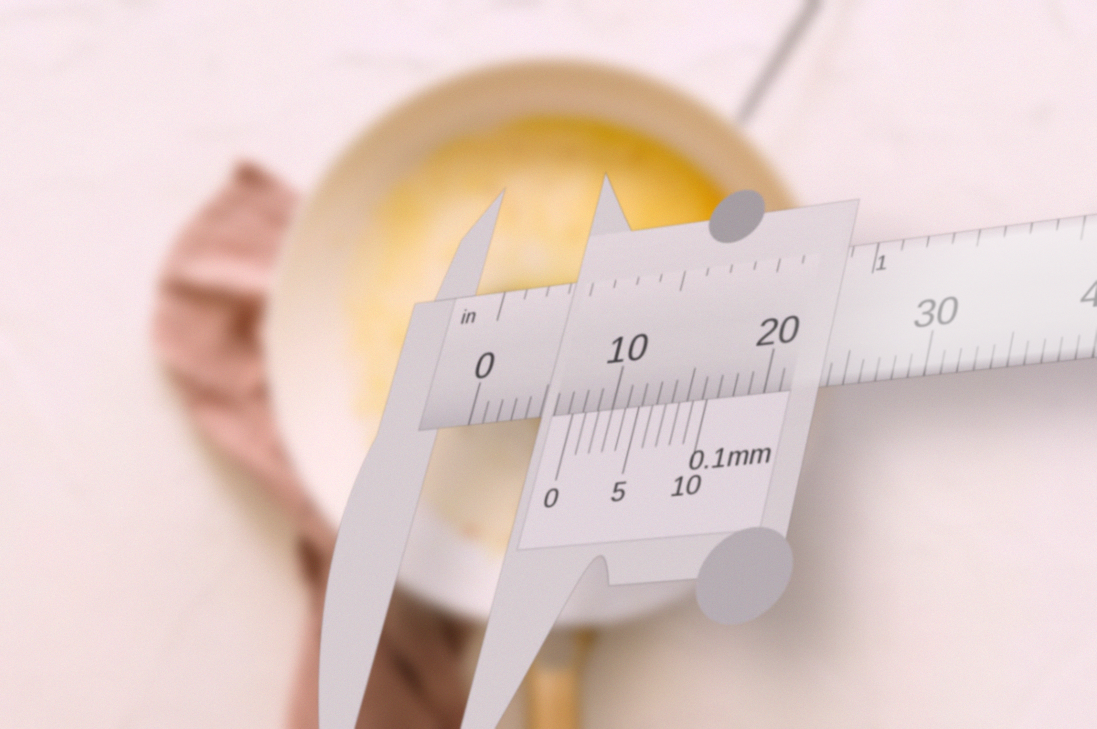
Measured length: 7.3 mm
